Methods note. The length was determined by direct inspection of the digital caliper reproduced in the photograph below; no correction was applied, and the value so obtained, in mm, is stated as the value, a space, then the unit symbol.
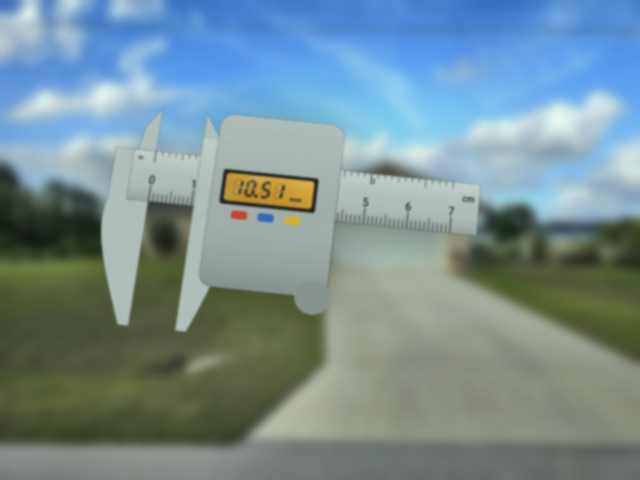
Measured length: 10.51 mm
